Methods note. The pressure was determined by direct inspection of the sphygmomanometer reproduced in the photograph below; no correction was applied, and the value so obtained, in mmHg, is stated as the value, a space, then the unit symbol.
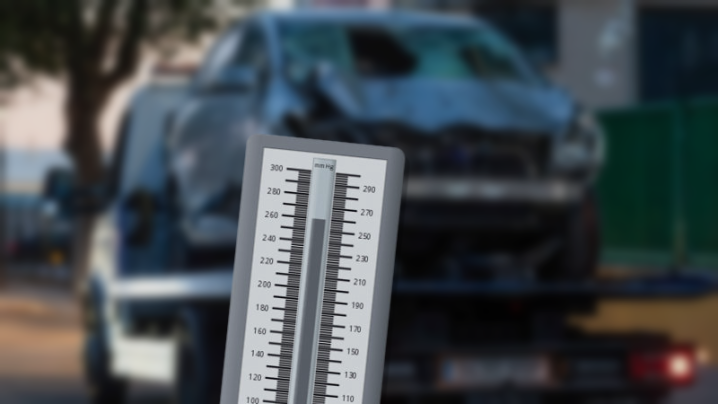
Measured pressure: 260 mmHg
